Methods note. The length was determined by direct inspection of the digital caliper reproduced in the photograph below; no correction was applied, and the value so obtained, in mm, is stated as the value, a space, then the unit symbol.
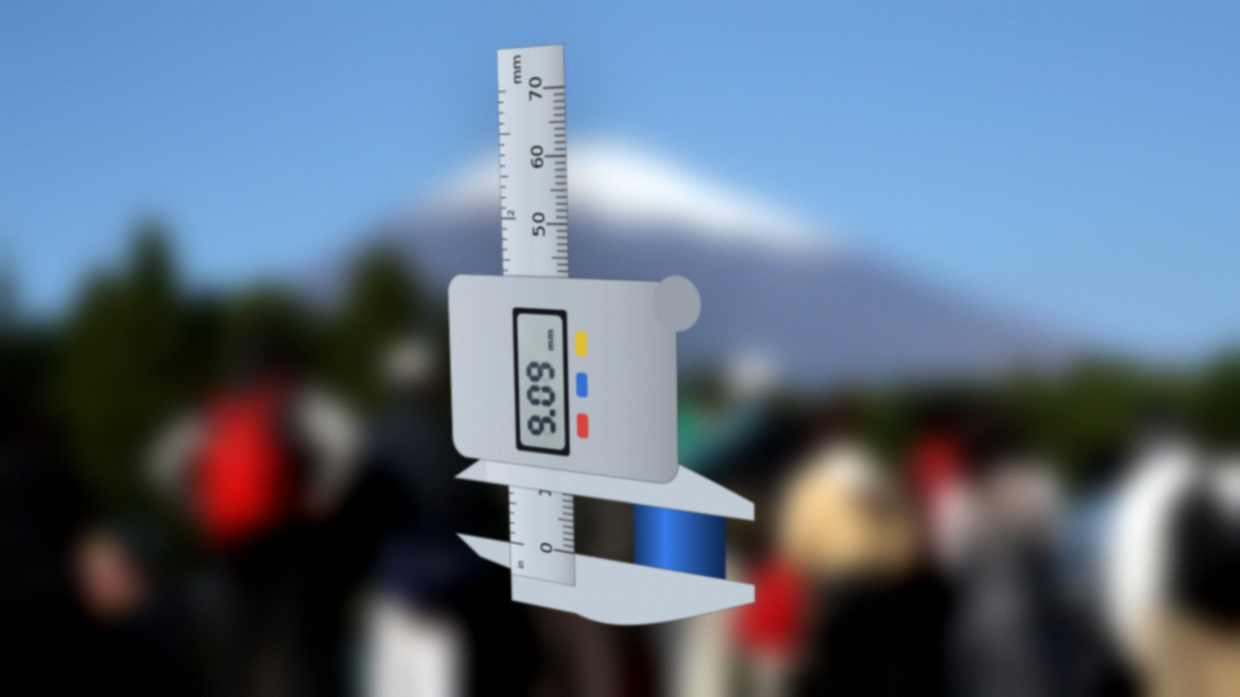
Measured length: 9.09 mm
